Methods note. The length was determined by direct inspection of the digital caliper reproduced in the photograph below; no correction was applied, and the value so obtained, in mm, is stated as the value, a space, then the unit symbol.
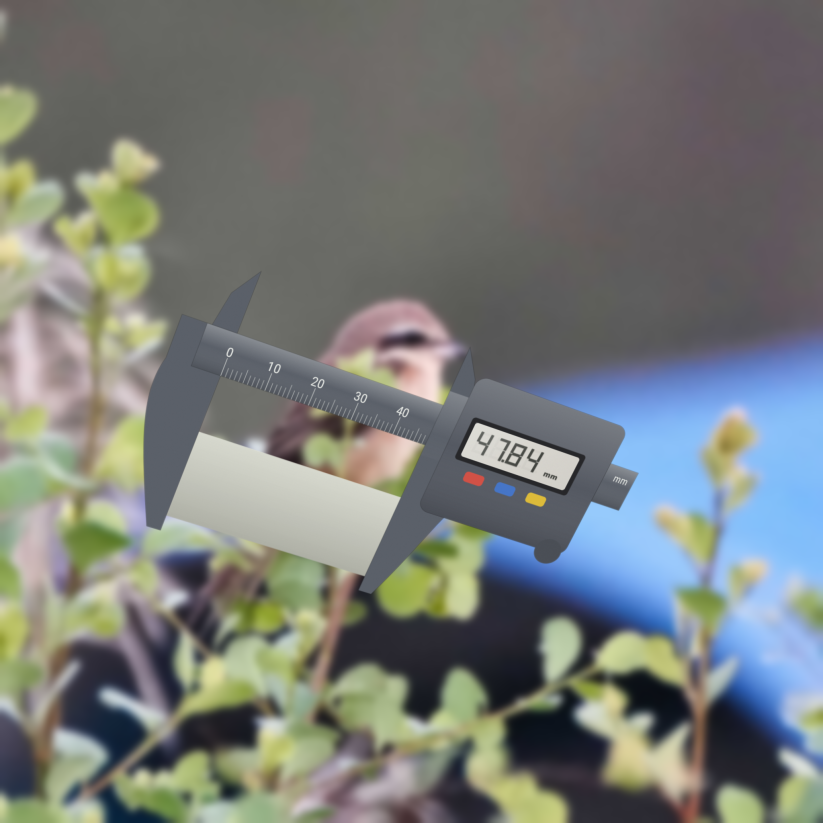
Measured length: 47.84 mm
